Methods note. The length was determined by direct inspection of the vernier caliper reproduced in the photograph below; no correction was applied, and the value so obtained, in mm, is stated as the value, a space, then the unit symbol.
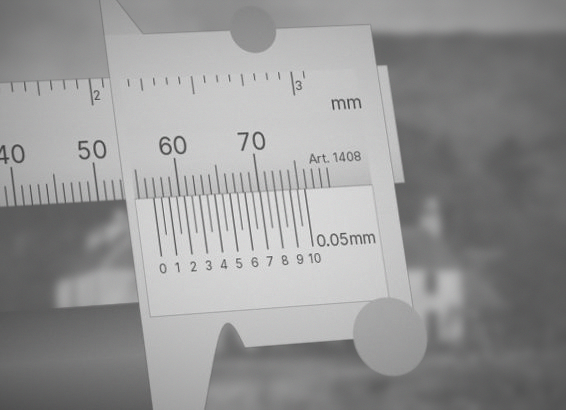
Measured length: 56.8 mm
